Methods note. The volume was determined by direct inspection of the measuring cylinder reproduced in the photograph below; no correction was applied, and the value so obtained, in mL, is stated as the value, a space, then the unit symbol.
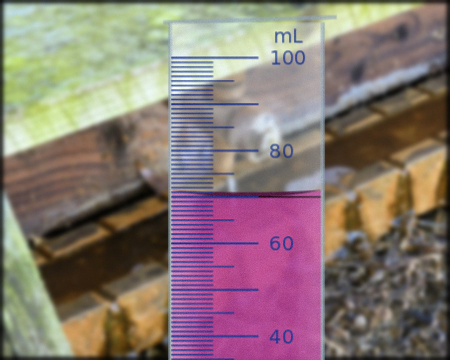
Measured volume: 70 mL
